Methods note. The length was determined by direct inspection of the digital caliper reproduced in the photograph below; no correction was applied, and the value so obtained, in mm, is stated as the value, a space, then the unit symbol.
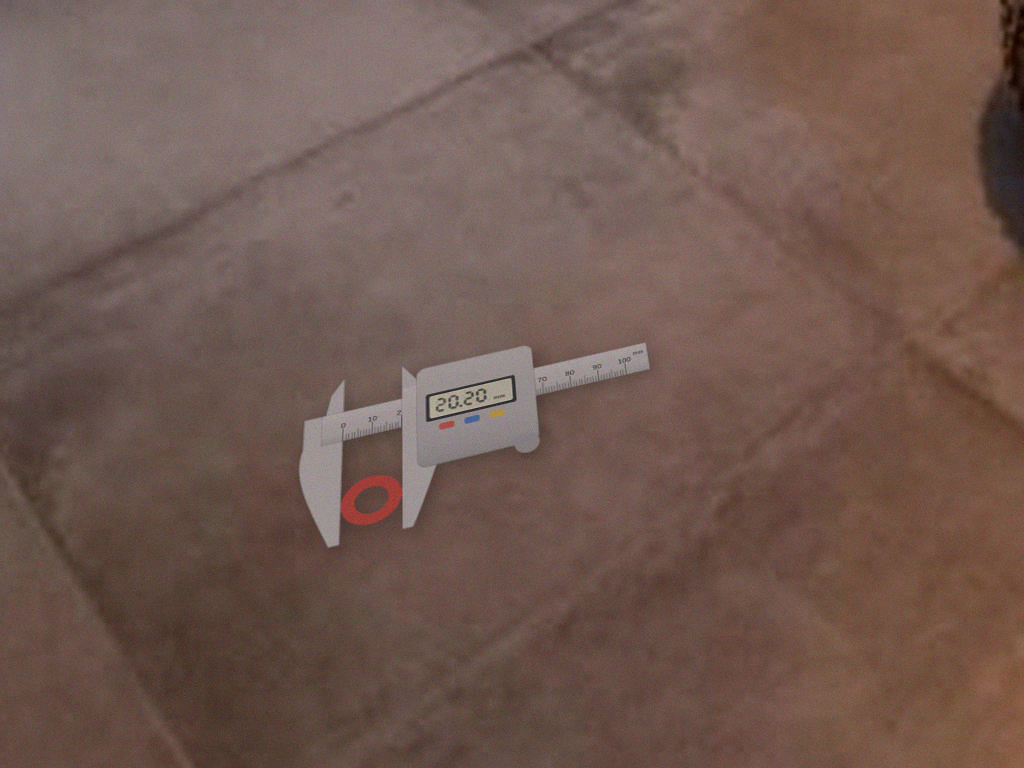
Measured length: 20.20 mm
